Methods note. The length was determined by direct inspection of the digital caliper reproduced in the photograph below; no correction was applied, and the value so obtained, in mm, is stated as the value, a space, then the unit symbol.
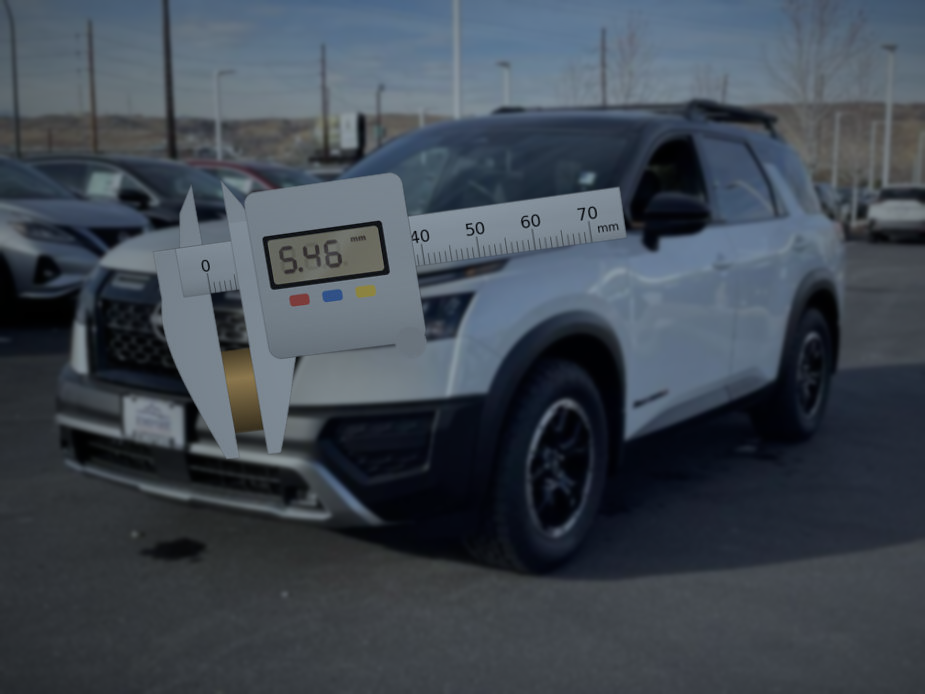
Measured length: 5.46 mm
